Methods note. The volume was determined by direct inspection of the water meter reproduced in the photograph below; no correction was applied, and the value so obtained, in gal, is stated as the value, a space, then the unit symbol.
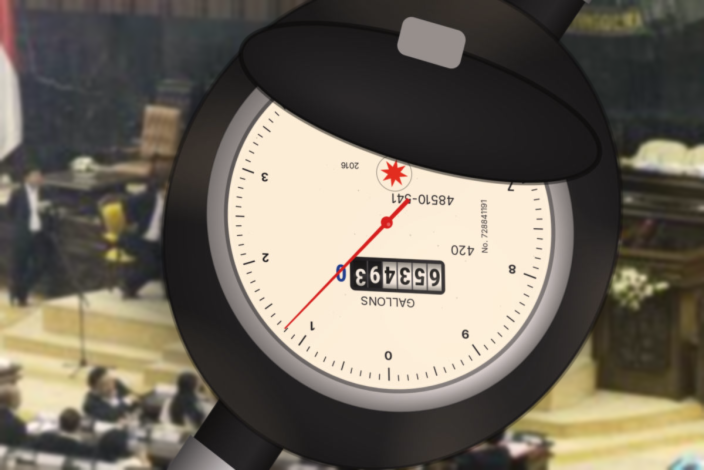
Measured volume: 6534931.2 gal
